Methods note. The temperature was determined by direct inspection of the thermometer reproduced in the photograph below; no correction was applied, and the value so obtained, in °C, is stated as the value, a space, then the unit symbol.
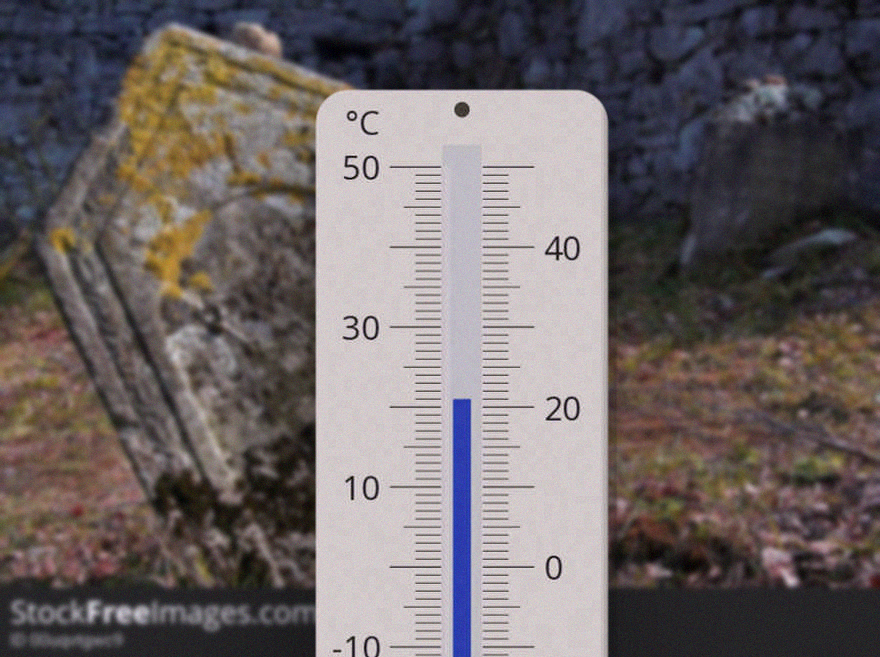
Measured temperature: 21 °C
